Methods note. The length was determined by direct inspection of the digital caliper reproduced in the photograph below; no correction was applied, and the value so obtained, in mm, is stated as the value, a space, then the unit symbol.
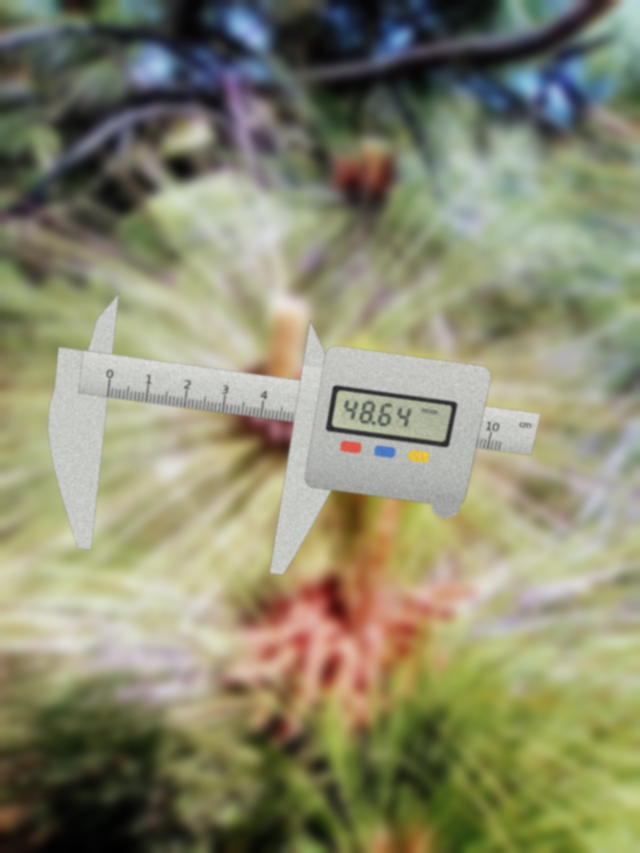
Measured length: 48.64 mm
